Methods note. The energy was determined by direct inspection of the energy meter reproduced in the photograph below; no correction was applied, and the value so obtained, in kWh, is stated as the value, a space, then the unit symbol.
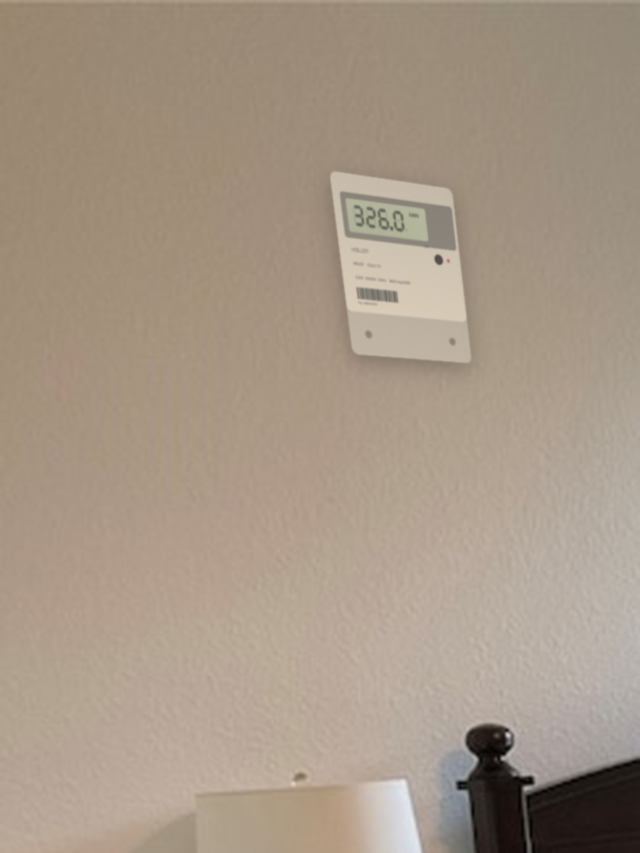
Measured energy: 326.0 kWh
